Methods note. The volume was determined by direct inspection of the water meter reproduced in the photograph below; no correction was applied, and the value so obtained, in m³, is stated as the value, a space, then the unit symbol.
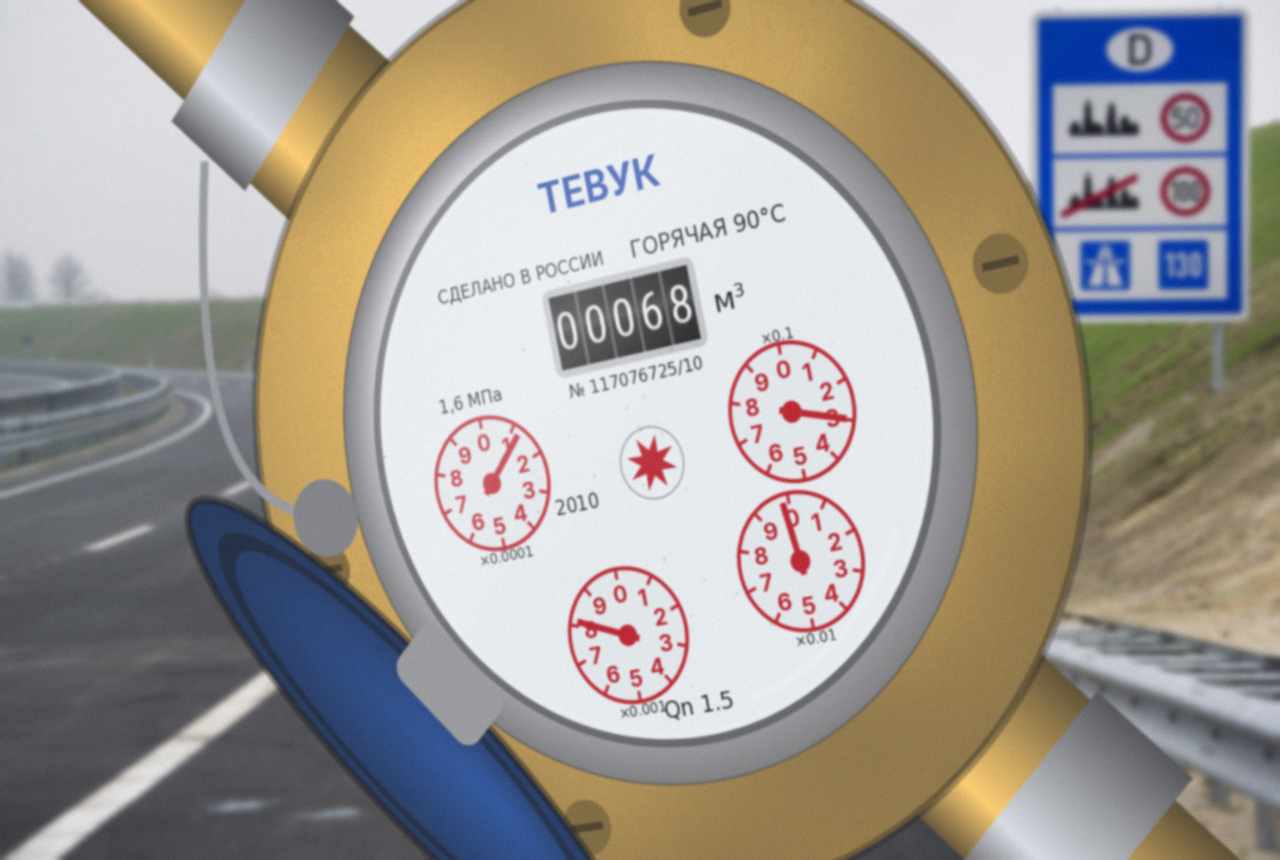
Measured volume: 68.2981 m³
